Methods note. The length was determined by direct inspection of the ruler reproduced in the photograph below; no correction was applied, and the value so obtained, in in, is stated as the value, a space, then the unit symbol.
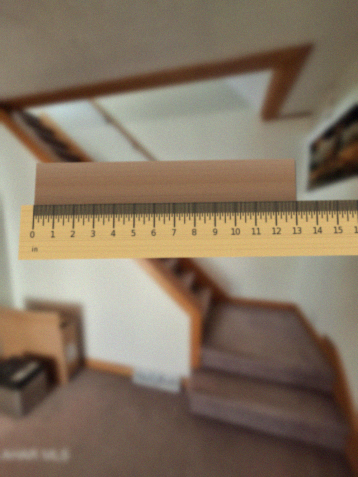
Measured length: 13 in
